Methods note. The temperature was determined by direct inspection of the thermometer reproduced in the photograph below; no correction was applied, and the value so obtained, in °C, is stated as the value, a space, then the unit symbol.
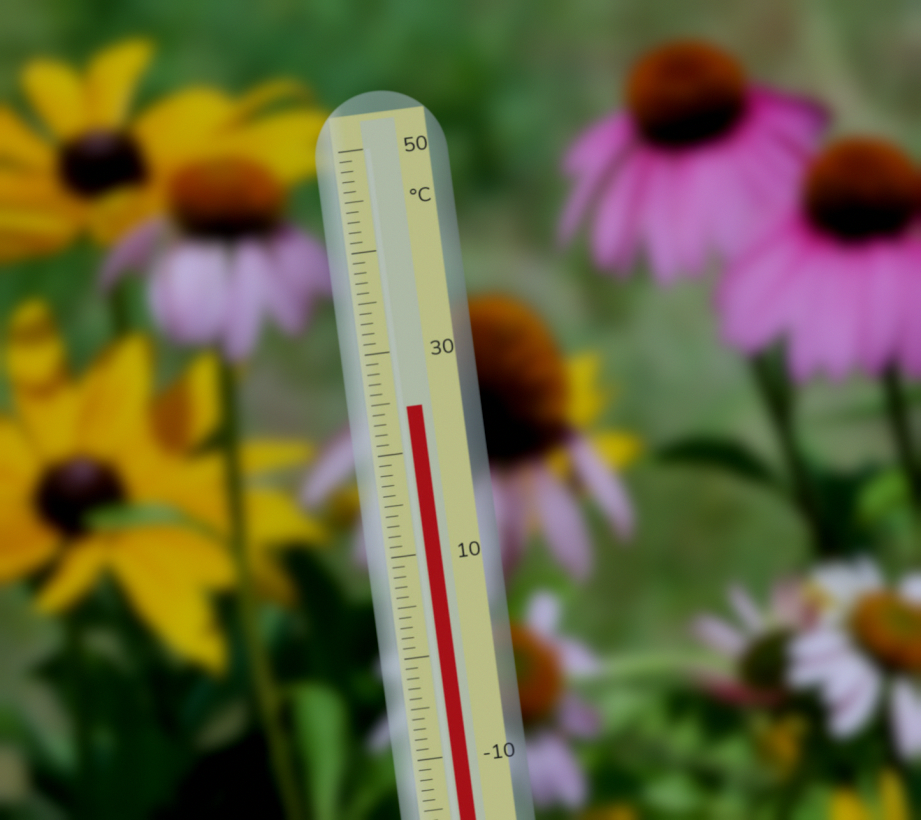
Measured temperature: 24.5 °C
